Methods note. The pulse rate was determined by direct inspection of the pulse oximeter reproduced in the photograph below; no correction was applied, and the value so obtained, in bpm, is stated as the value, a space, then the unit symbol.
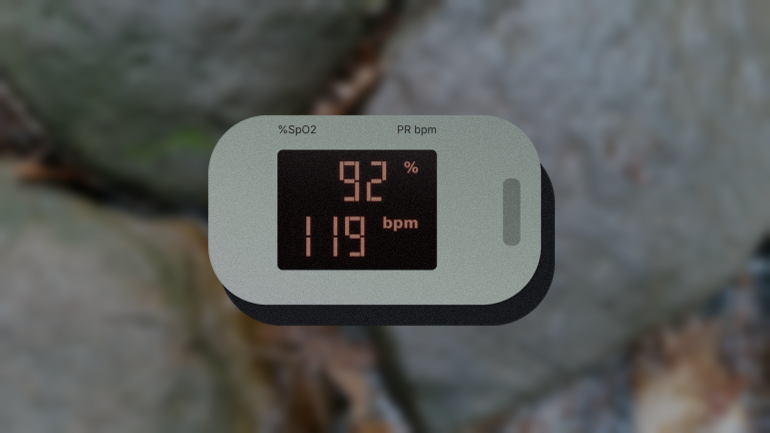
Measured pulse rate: 119 bpm
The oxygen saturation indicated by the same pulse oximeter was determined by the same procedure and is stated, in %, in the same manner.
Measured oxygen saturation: 92 %
